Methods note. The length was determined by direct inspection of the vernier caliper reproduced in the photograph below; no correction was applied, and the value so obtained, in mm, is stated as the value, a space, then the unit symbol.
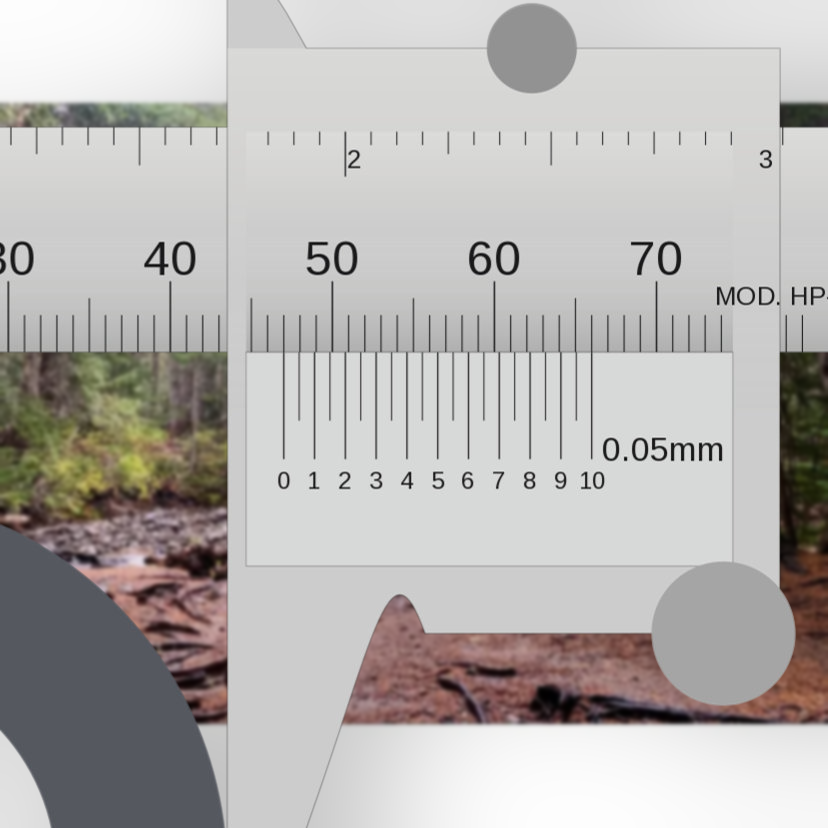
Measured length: 47.0 mm
